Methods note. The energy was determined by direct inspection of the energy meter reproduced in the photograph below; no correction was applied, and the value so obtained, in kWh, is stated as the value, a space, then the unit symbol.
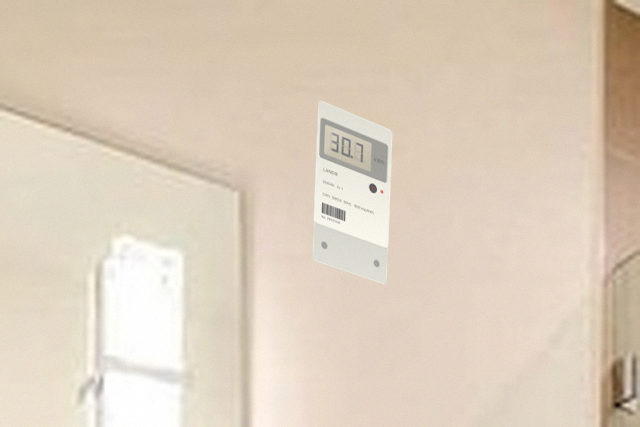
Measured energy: 30.7 kWh
